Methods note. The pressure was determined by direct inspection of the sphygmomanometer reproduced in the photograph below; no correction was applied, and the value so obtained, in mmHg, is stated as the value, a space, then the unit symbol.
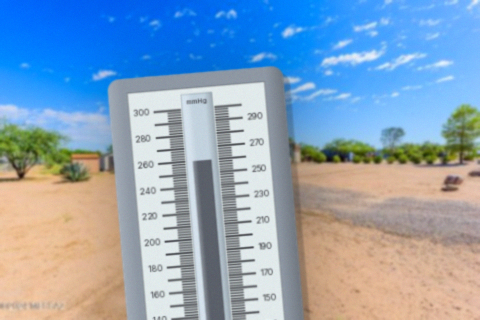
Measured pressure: 260 mmHg
